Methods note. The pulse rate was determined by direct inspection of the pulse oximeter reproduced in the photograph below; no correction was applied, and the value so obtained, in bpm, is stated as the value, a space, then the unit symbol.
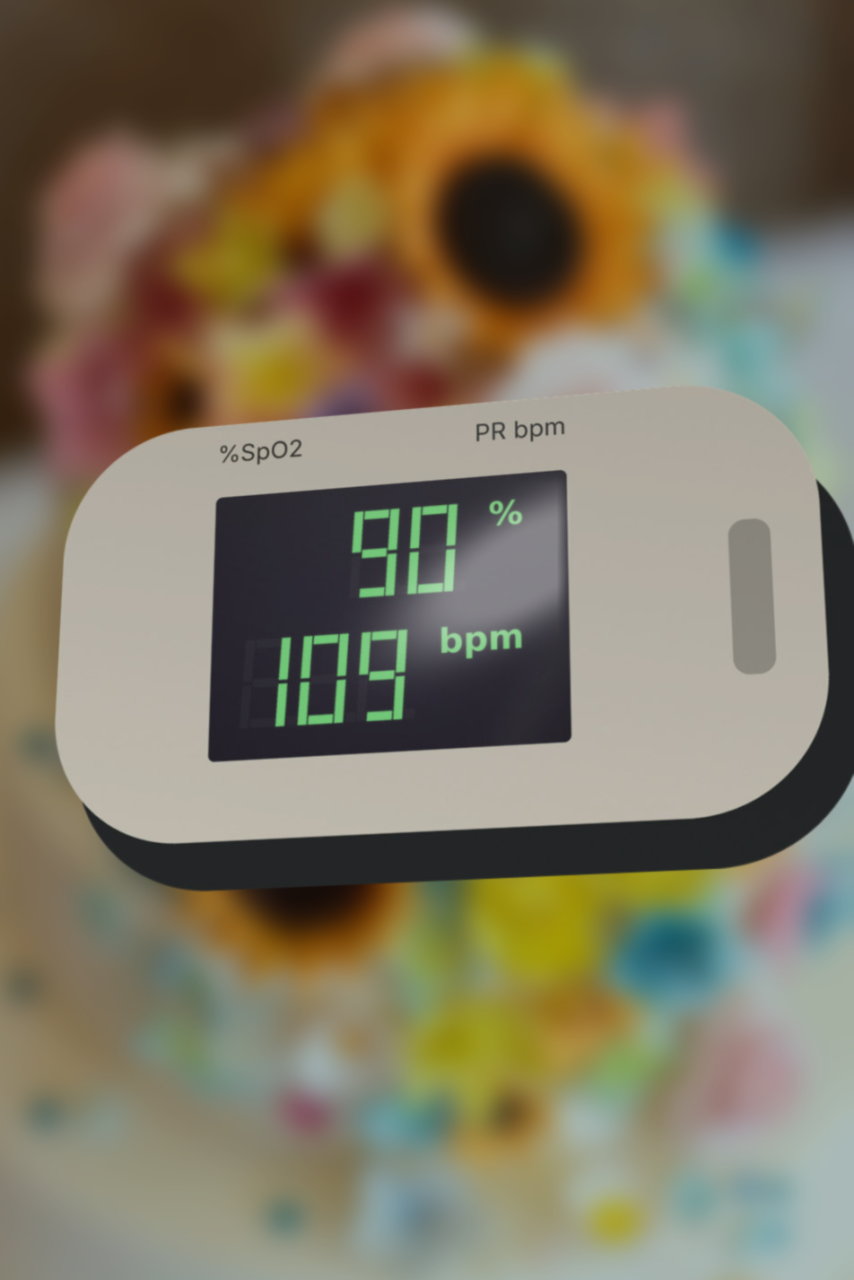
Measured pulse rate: 109 bpm
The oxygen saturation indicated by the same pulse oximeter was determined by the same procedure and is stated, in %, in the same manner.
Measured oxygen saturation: 90 %
